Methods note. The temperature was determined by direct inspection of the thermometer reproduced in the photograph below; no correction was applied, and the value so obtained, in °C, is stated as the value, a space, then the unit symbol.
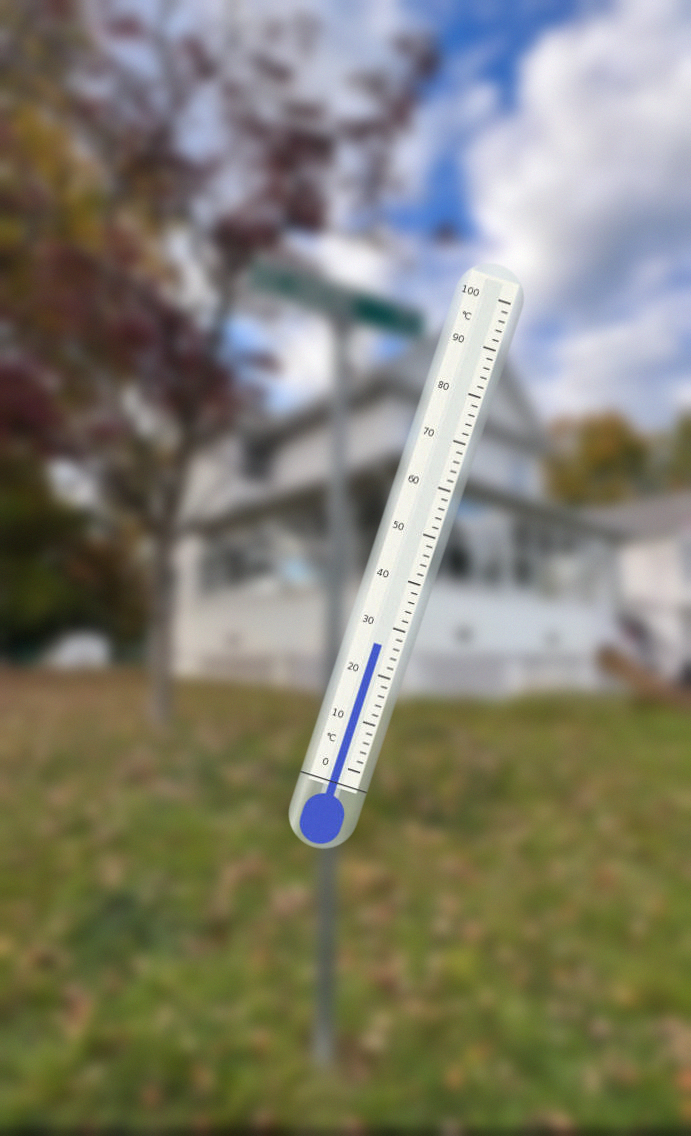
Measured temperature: 26 °C
